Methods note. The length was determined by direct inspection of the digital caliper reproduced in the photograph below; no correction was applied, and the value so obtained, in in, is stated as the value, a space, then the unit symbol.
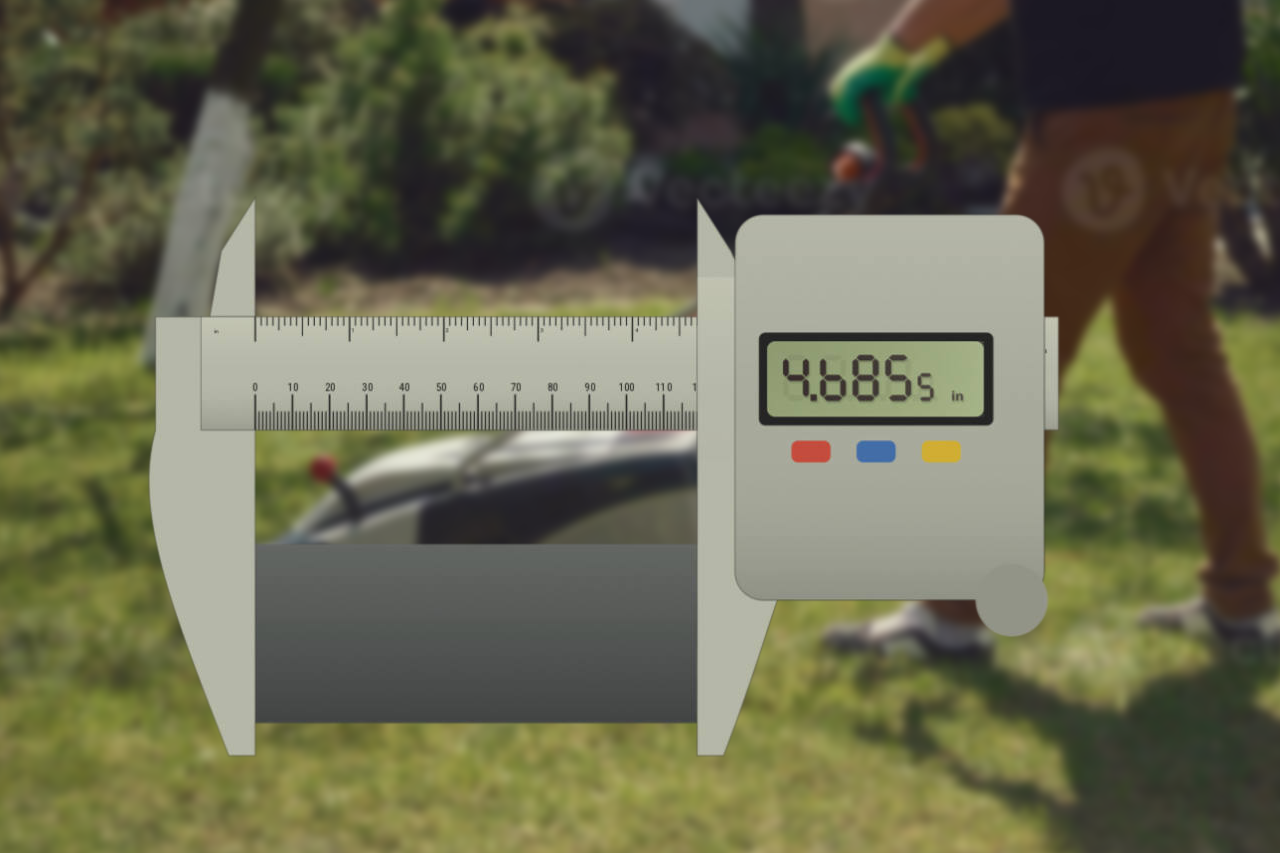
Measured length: 4.6855 in
